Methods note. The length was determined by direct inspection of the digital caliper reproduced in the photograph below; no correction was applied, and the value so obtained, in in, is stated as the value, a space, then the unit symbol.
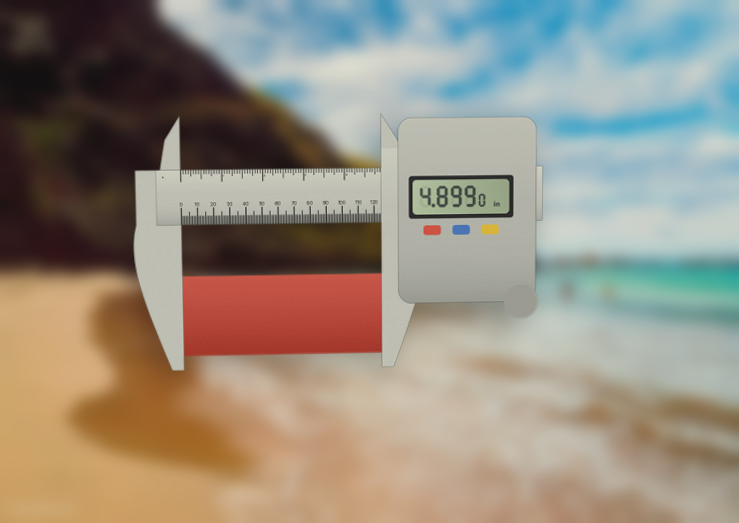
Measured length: 4.8990 in
